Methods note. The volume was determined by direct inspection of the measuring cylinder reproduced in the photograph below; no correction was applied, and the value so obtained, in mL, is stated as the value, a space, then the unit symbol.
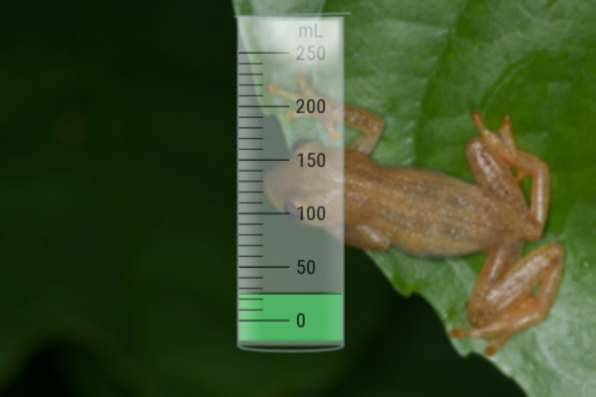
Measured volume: 25 mL
